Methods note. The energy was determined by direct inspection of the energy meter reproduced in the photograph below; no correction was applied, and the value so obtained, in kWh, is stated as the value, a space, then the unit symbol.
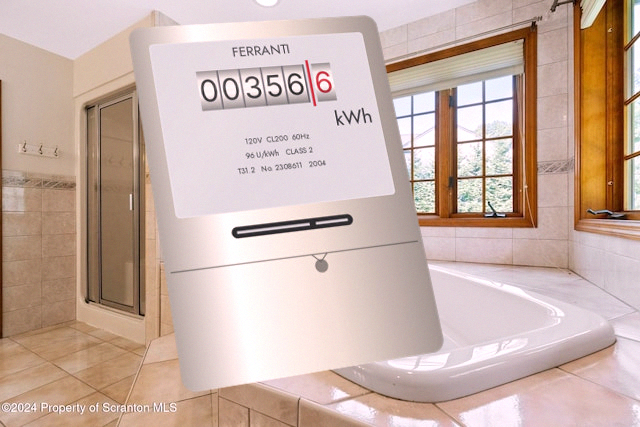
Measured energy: 356.6 kWh
